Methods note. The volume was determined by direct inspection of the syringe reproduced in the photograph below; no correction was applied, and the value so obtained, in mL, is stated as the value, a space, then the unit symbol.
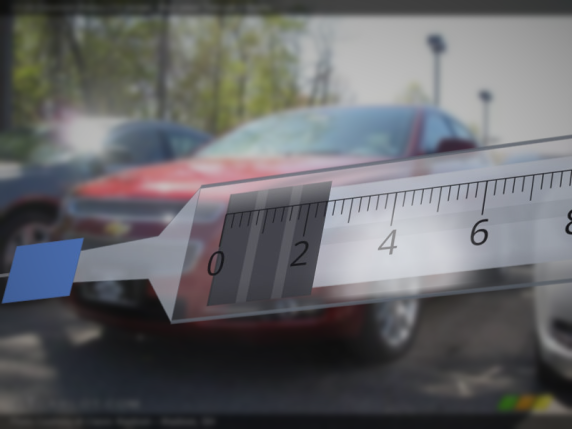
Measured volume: 0 mL
